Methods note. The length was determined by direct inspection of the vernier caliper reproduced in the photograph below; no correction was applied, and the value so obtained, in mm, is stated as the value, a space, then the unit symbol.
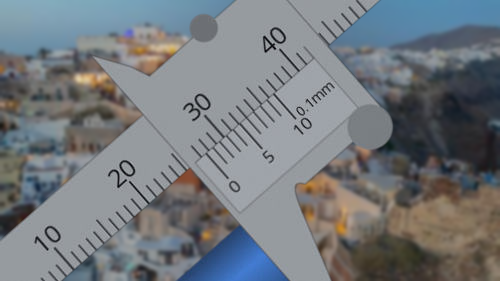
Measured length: 27.6 mm
